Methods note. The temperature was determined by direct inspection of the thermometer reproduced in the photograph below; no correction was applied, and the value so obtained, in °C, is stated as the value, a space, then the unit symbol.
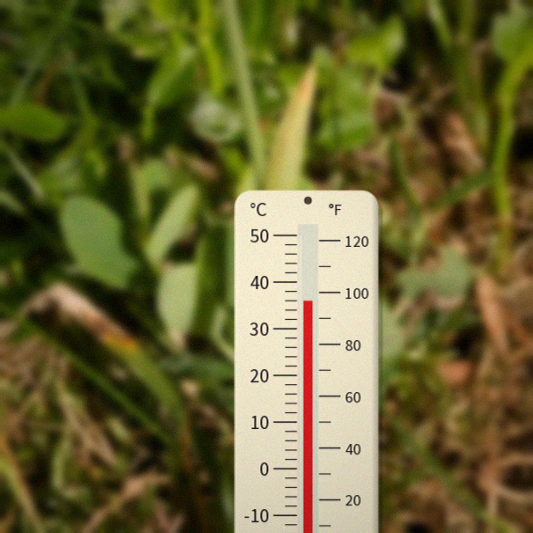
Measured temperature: 36 °C
